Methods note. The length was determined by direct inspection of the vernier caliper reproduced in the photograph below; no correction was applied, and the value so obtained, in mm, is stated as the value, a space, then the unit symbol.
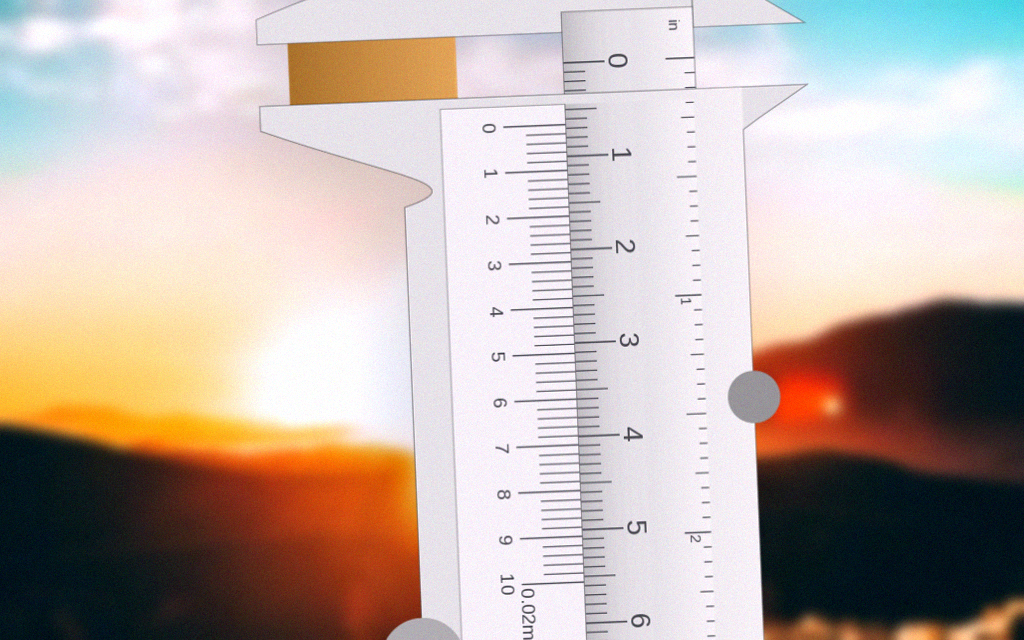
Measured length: 6.6 mm
